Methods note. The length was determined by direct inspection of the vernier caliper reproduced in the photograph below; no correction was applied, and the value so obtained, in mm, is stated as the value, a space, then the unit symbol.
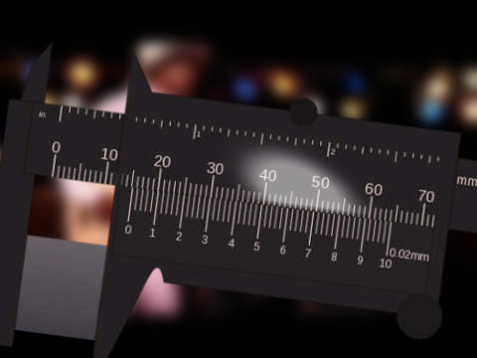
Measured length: 15.2 mm
